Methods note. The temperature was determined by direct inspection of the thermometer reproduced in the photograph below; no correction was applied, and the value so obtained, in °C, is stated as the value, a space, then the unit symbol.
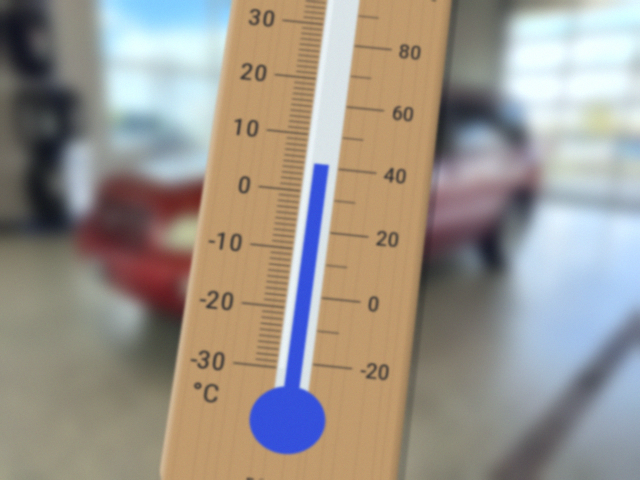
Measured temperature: 5 °C
